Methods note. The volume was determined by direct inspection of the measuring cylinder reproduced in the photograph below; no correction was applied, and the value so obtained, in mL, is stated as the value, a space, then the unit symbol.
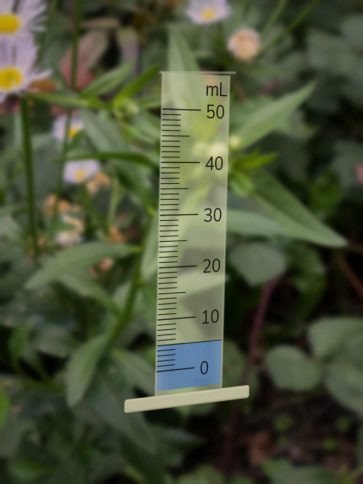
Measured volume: 5 mL
